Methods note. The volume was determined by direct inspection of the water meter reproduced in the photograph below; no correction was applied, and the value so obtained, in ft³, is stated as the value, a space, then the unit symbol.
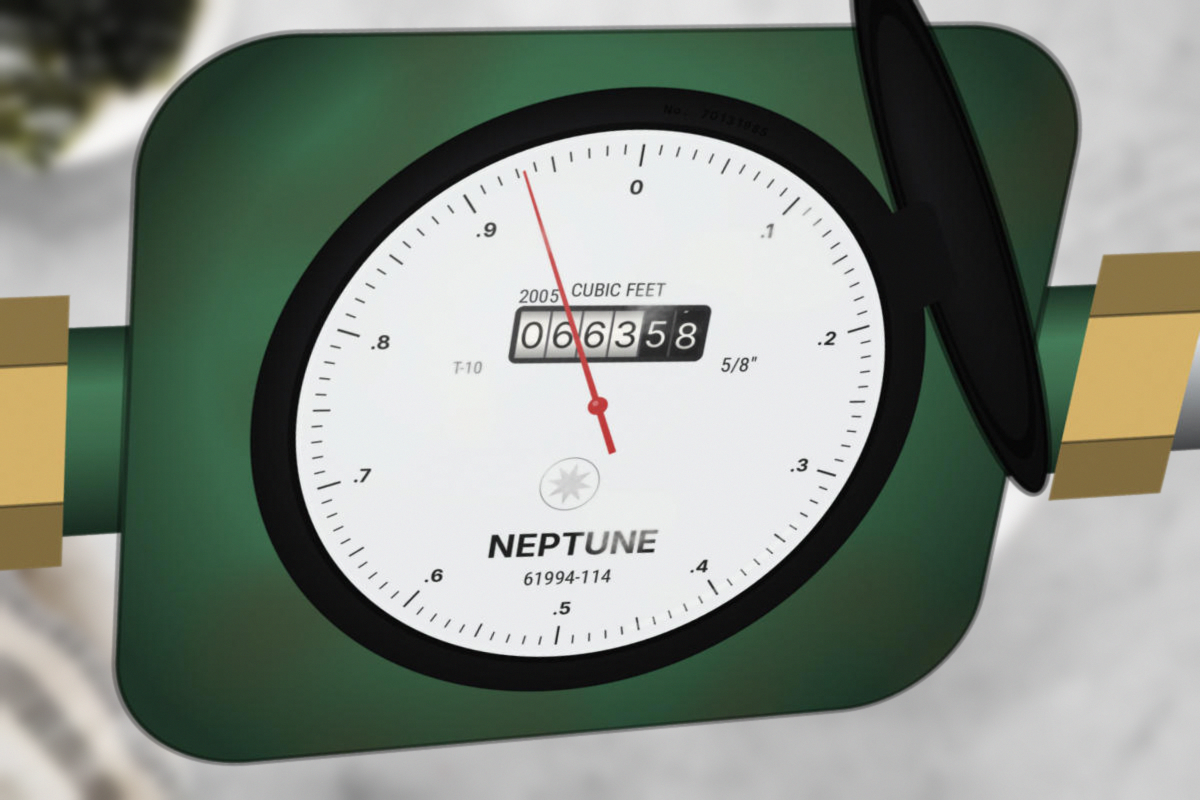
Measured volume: 66357.93 ft³
